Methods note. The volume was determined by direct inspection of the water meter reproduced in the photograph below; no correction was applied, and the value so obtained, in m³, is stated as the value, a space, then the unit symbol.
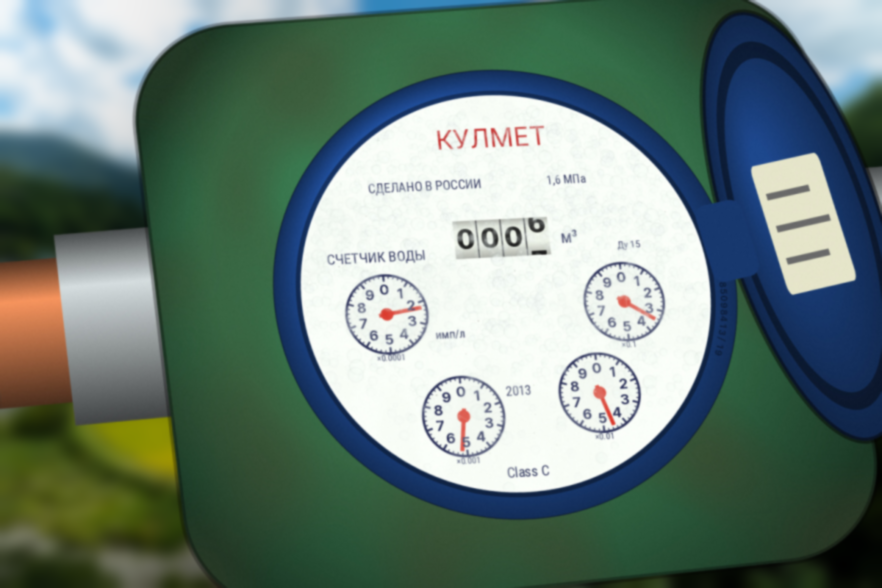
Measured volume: 6.3452 m³
